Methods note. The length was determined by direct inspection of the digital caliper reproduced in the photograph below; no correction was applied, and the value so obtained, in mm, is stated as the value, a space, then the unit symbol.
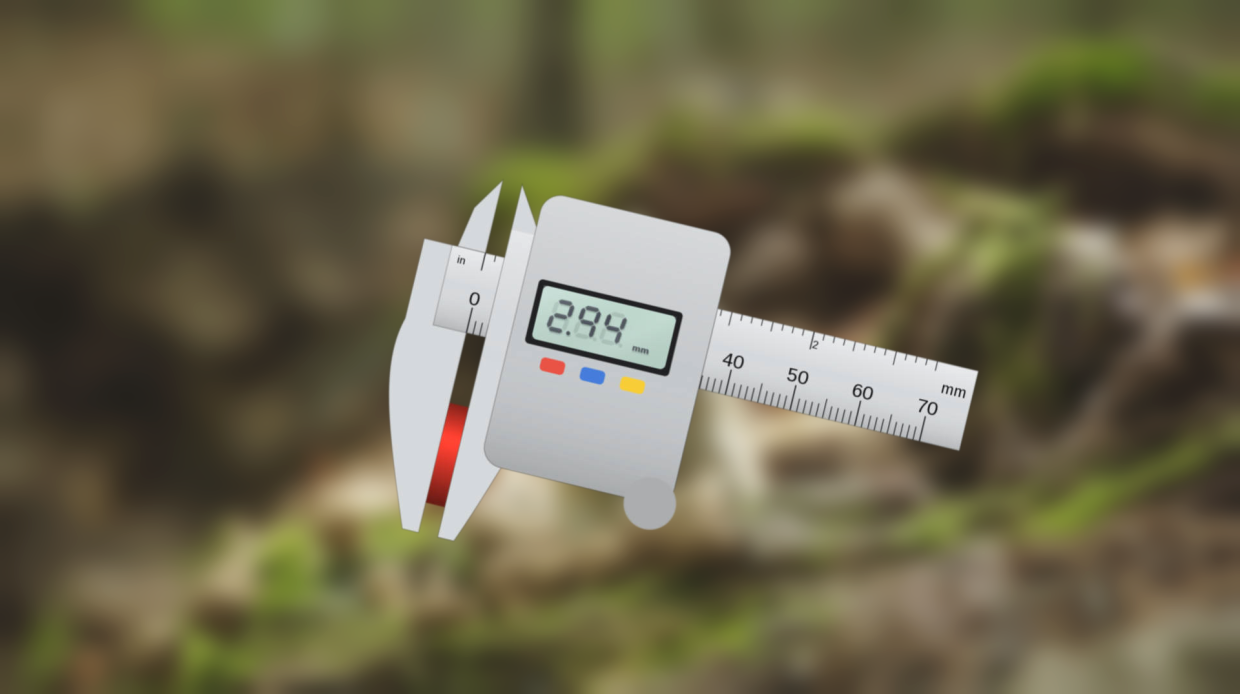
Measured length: 2.94 mm
